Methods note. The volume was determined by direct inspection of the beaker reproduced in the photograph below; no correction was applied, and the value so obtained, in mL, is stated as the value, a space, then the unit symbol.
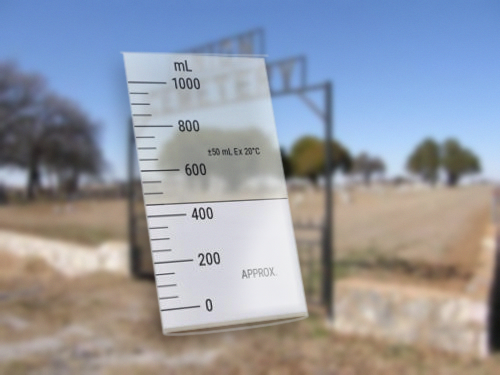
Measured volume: 450 mL
